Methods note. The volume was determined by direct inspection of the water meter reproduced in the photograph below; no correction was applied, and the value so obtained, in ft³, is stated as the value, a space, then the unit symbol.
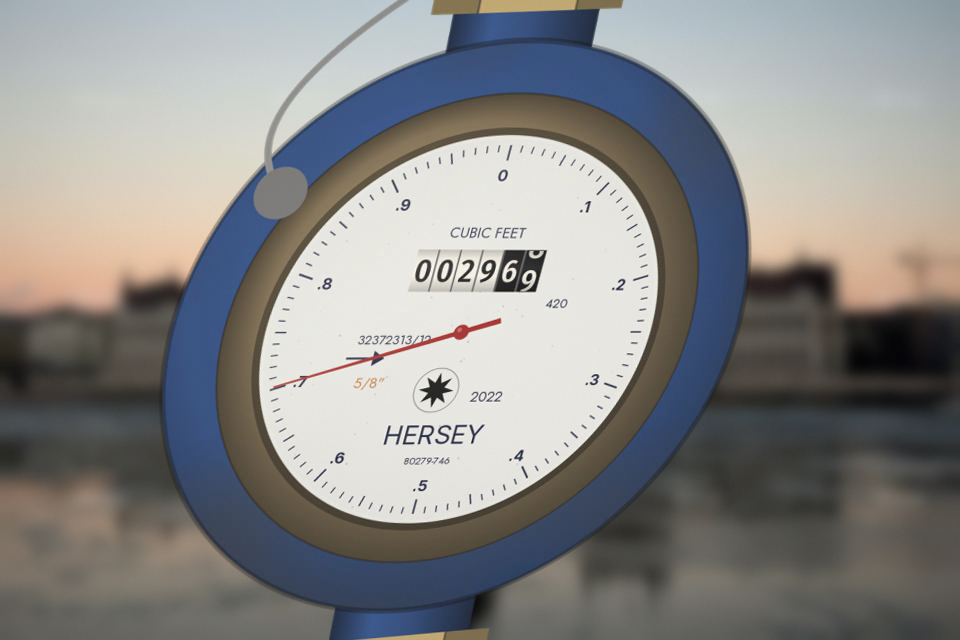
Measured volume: 2968.70 ft³
